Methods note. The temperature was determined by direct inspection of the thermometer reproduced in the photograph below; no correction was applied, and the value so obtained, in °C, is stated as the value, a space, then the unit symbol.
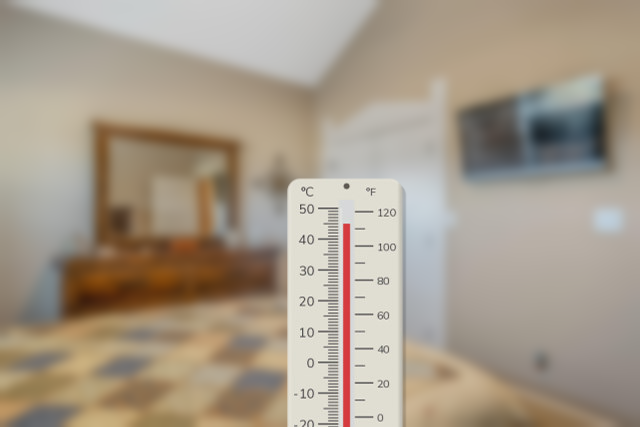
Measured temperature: 45 °C
